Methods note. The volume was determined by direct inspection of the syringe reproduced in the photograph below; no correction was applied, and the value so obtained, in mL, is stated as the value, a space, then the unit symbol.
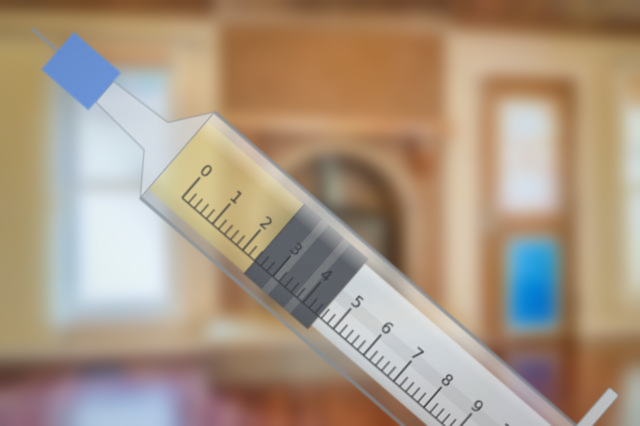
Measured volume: 2.4 mL
